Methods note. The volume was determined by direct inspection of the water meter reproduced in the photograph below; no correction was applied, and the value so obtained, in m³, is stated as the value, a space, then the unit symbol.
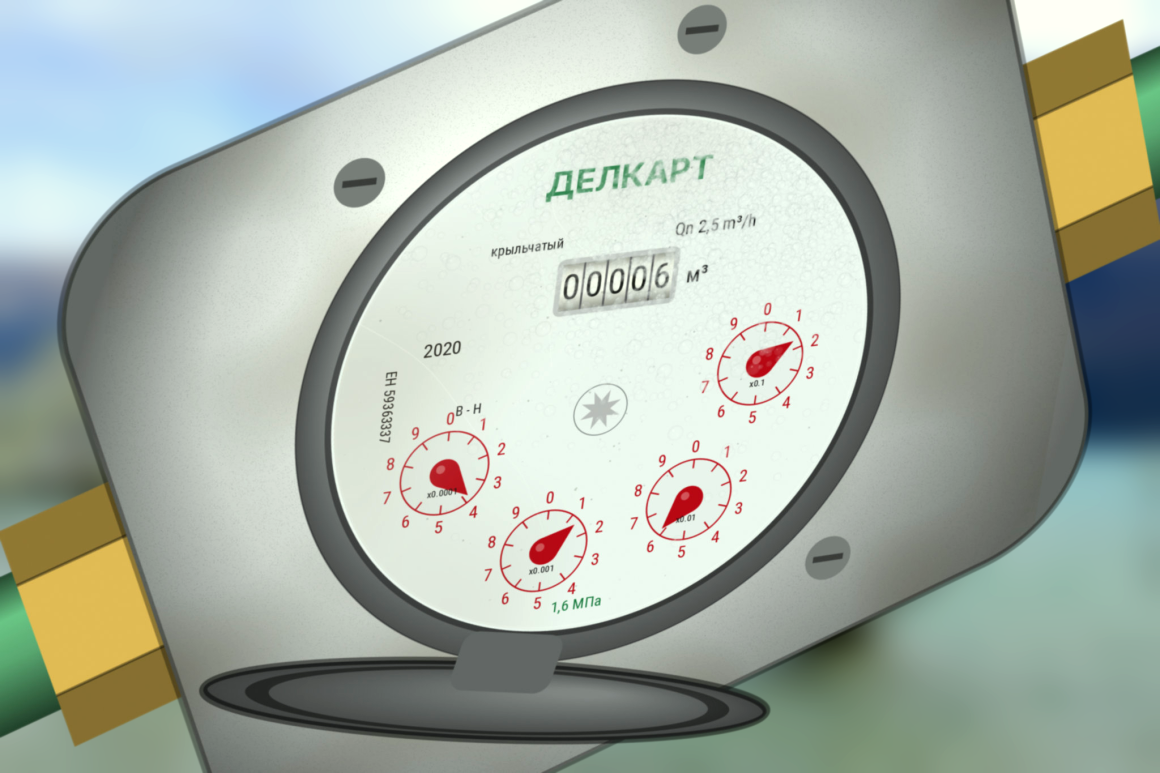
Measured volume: 6.1613 m³
